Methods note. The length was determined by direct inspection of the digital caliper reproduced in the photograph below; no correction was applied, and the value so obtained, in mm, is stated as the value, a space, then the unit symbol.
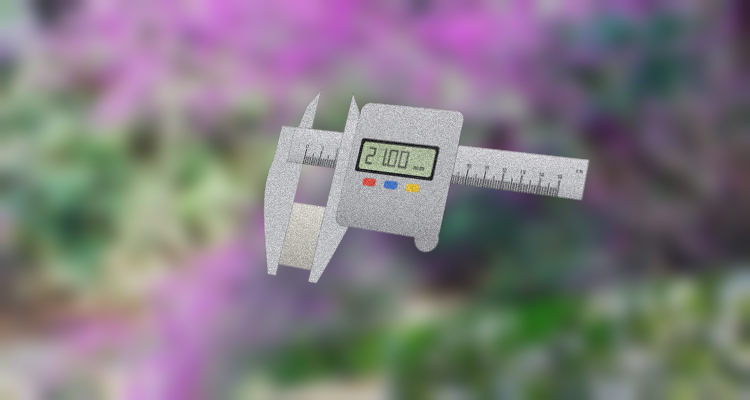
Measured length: 21.00 mm
